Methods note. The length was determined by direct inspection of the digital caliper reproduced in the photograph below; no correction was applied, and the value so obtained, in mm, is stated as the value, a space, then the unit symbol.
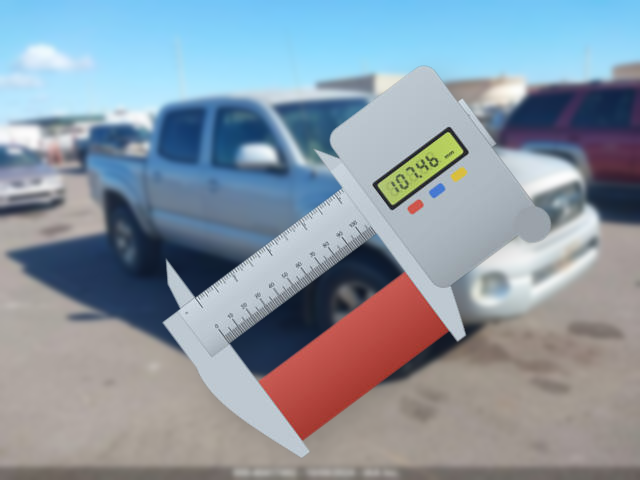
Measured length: 107.46 mm
